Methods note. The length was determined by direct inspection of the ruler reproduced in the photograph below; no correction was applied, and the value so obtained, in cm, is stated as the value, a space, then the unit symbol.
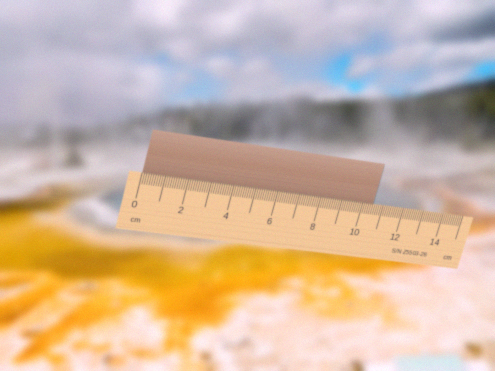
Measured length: 10.5 cm
